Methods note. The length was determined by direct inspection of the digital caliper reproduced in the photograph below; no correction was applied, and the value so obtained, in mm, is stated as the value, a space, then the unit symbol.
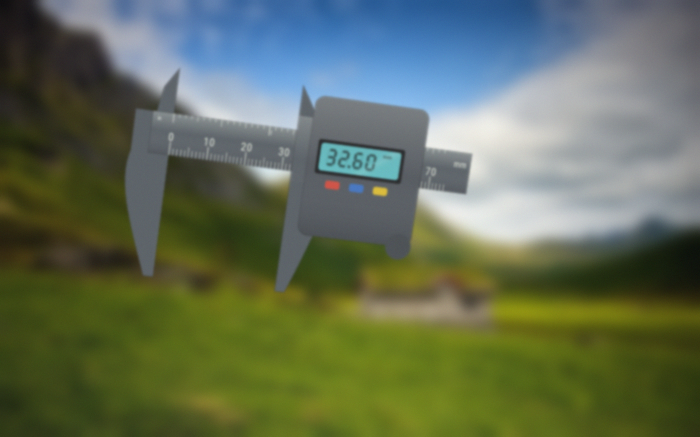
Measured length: 32.60 mm
